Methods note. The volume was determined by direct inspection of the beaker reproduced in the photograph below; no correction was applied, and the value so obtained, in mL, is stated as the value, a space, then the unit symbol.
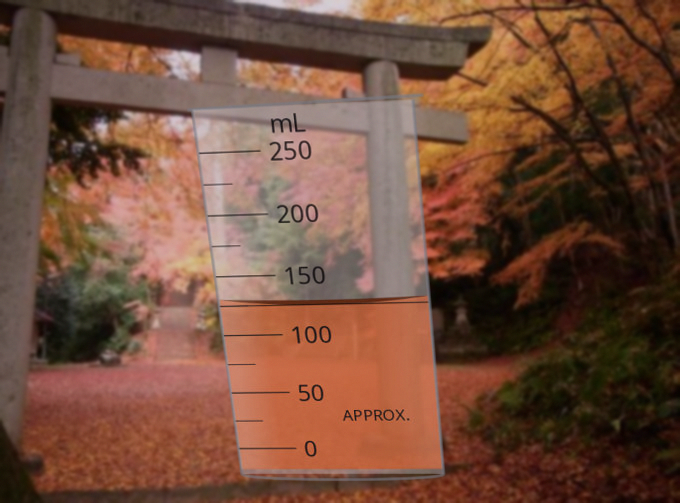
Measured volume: 125 mL
